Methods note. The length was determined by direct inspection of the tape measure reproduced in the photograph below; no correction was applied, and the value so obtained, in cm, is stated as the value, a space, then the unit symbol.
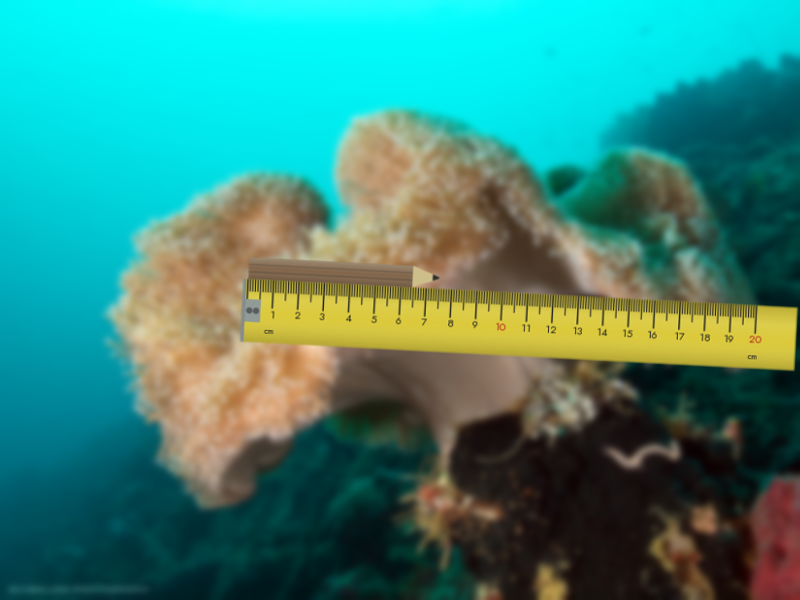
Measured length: 7.5 cm
